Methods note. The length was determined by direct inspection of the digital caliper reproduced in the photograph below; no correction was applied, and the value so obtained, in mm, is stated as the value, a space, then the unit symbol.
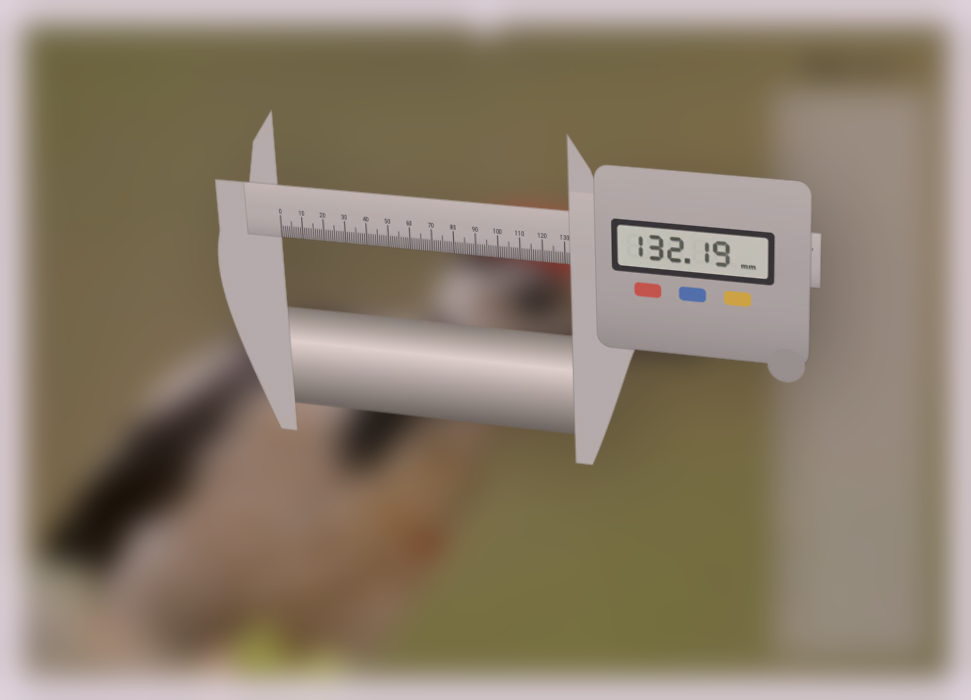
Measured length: 132.19 mm
